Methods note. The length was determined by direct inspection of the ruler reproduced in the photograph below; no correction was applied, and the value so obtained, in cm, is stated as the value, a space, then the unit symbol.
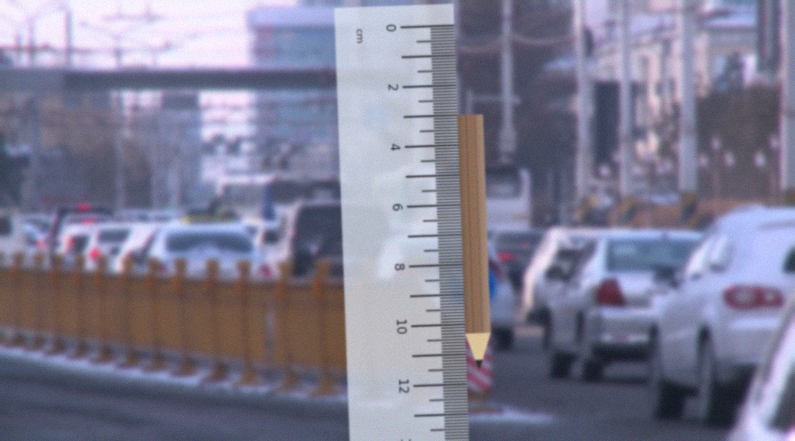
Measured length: 8.5 cm
